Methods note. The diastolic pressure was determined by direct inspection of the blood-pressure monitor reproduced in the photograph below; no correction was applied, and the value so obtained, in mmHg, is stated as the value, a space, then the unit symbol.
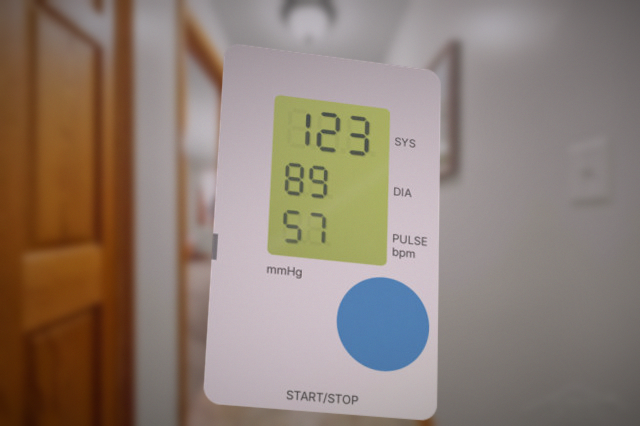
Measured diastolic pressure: 89 mmHg
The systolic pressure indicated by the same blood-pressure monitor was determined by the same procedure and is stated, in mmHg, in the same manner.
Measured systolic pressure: 123 mmHg
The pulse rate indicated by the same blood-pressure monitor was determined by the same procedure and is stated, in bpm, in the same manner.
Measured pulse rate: 57 bpm
